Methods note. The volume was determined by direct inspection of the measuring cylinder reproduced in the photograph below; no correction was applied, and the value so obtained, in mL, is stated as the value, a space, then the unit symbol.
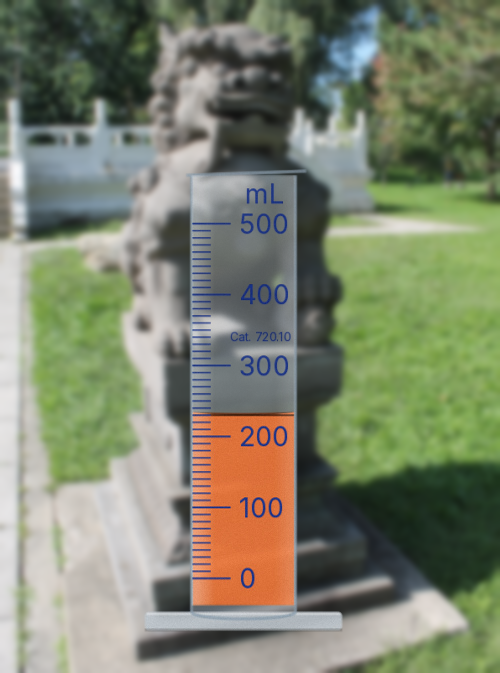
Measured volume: 230 mL
